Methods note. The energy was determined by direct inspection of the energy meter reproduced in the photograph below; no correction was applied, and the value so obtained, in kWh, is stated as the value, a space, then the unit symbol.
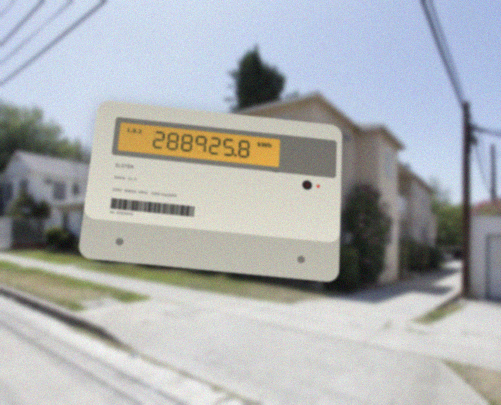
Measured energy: 288925.8 kWh
